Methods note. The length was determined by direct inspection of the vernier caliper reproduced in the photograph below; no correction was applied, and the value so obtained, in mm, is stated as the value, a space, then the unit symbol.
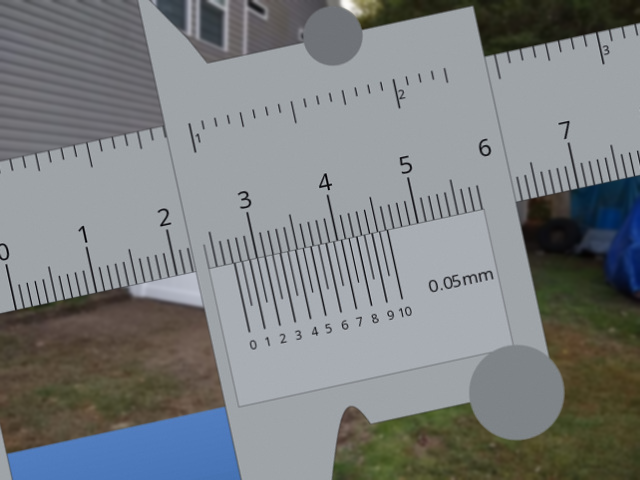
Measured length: 27.2 mm
